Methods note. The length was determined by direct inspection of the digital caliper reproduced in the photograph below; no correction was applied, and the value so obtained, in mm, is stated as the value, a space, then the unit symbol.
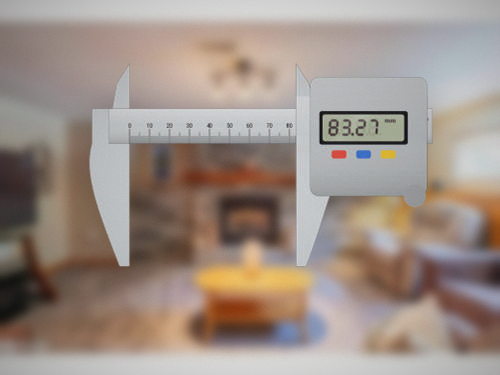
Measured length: 83.27 mm
